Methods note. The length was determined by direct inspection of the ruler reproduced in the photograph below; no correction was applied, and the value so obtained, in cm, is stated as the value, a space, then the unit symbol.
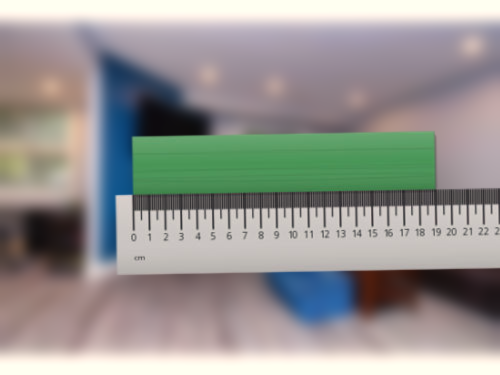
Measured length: 19 cm
